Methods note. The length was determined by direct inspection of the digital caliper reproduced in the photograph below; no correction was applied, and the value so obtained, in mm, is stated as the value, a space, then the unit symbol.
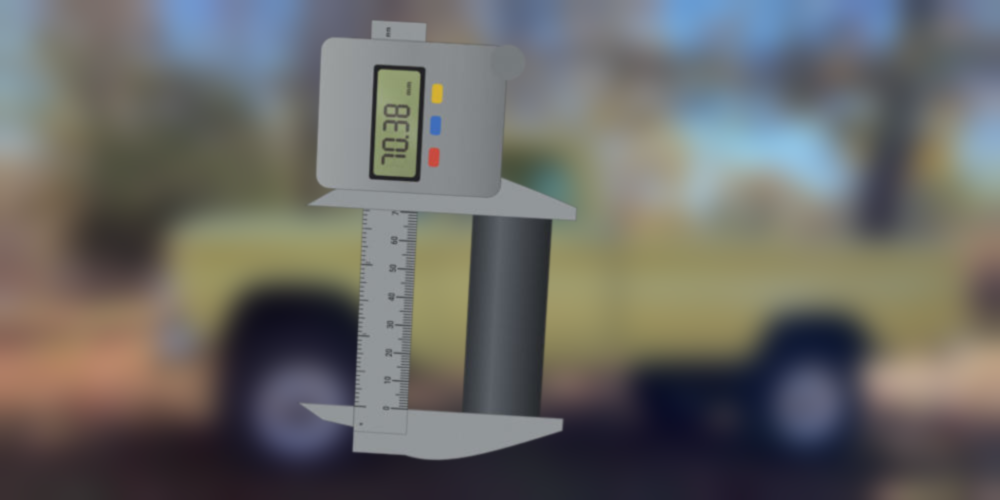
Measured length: 70.38 mm
